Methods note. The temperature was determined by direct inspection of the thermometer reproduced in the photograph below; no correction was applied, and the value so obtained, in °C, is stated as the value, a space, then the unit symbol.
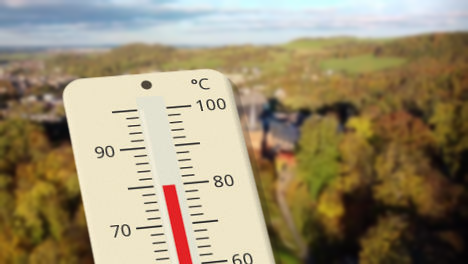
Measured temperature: 80 °C
